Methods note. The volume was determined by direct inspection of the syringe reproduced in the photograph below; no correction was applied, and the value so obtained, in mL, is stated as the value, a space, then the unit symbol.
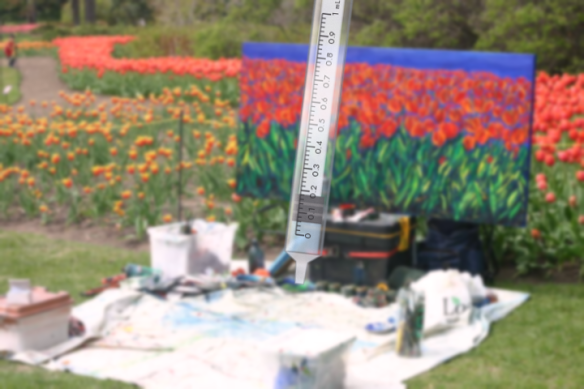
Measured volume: 0.06 mL
